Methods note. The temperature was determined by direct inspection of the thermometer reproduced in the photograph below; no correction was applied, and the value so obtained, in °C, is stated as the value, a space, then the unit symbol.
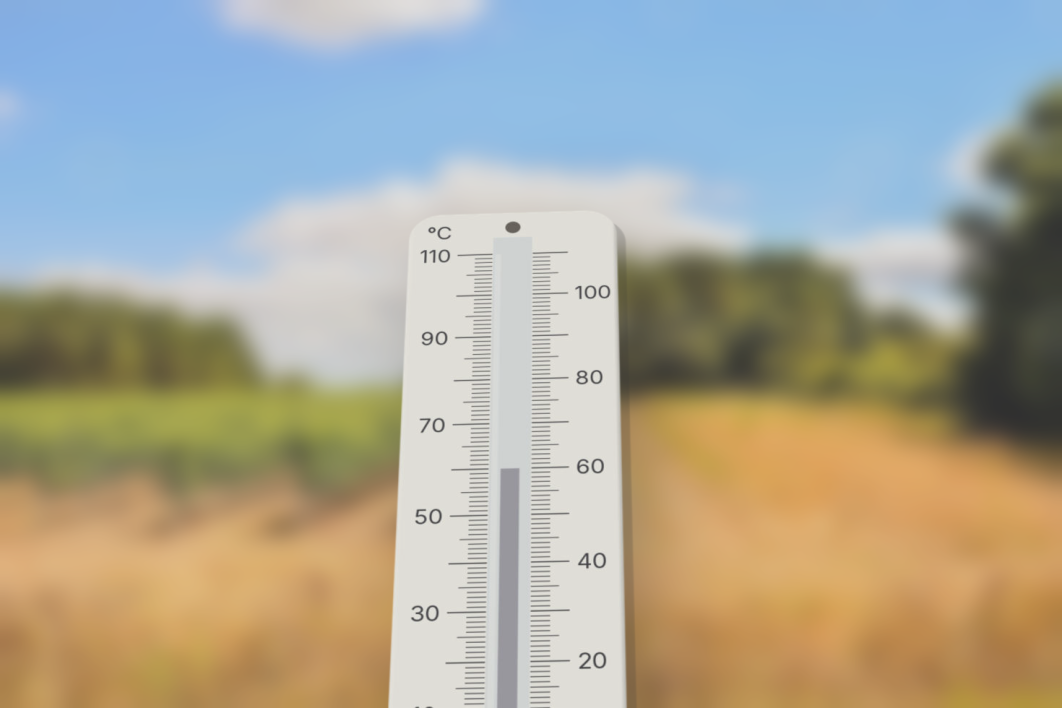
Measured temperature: 60 °C
